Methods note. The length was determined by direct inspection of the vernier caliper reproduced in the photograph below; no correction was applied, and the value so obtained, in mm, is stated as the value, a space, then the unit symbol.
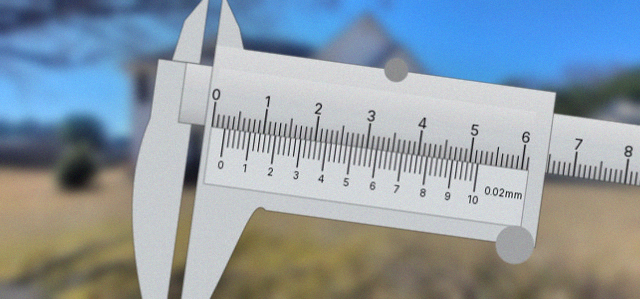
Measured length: 2.5 mm
